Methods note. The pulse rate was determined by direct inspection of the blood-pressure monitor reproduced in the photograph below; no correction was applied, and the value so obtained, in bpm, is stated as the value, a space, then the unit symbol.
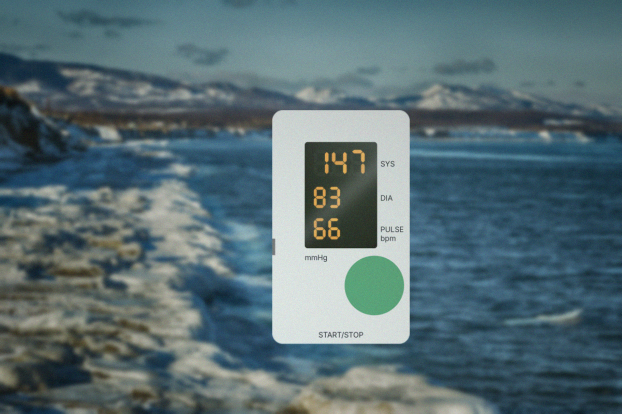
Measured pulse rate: 66 bpm
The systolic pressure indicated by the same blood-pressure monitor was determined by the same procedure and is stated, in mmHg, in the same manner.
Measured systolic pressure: 147 mmHg
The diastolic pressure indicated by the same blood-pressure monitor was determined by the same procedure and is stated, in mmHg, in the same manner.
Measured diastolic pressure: 83 mmHg
